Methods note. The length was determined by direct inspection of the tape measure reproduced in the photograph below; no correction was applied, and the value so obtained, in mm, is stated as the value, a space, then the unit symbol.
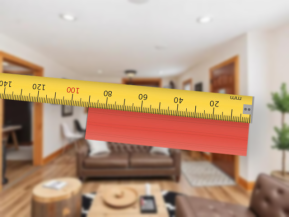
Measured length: 90 mm
